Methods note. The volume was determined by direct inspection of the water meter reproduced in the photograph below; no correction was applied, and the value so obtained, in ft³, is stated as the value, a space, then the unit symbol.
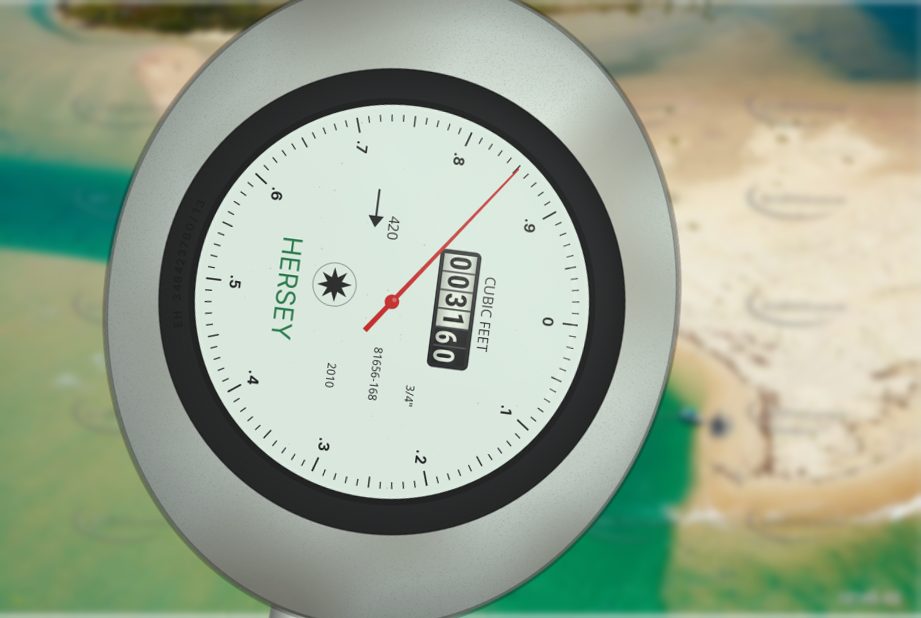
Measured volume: 3159.85 ft³
